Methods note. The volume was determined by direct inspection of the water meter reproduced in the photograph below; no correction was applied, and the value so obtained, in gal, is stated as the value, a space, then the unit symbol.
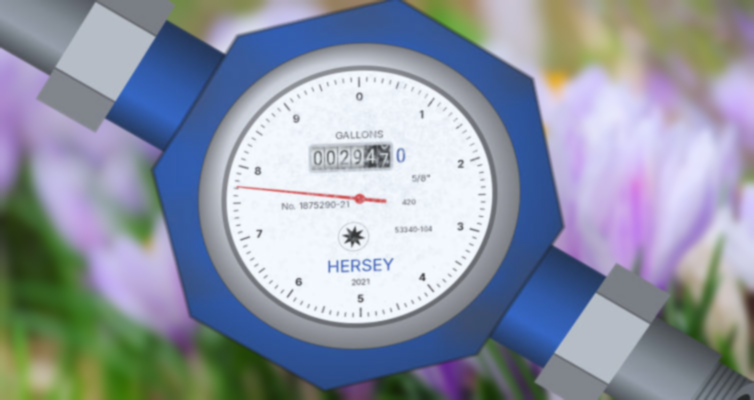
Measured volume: 29467.7 gal
